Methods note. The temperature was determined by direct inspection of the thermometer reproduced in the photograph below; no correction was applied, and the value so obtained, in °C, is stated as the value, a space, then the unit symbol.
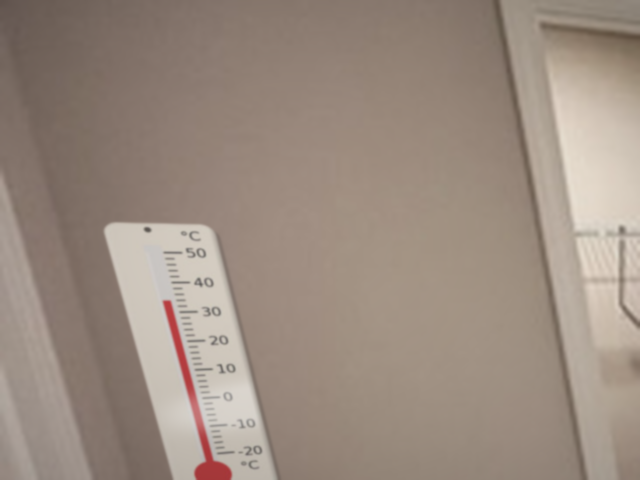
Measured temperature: 34 °C
